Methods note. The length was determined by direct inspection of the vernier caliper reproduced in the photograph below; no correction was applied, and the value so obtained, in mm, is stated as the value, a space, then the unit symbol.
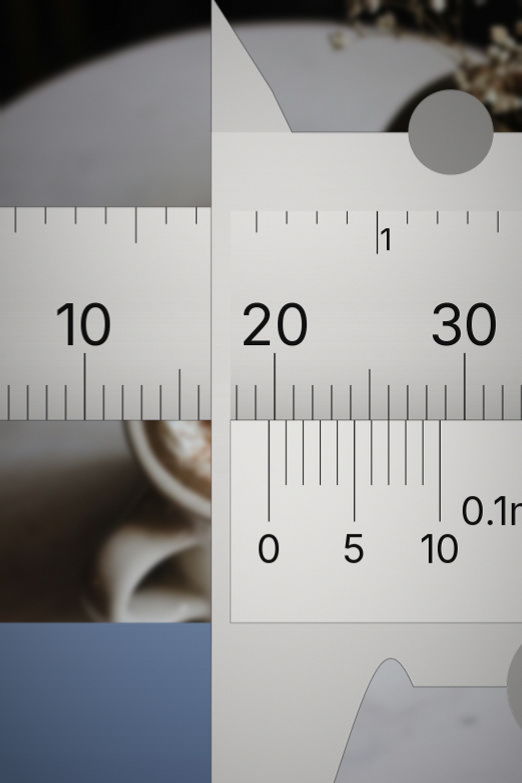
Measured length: 19.7 mm
